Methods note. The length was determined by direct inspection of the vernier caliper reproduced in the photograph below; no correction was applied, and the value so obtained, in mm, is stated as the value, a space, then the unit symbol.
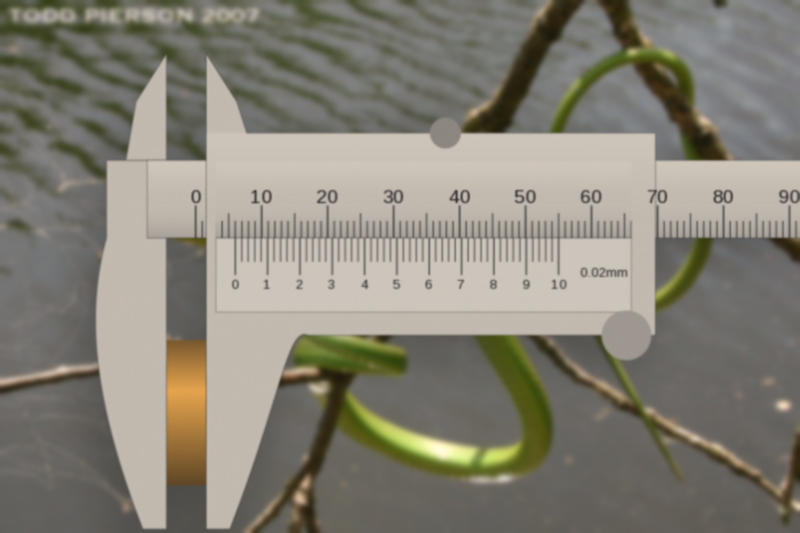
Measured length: 6.0 mm
